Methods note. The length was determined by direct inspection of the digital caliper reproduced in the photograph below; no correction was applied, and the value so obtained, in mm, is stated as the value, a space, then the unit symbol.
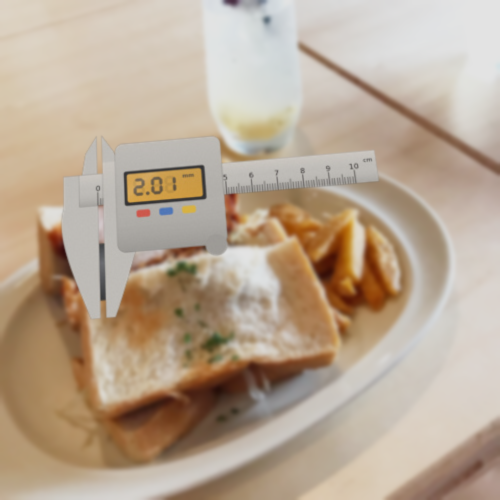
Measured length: 2.01 mm
